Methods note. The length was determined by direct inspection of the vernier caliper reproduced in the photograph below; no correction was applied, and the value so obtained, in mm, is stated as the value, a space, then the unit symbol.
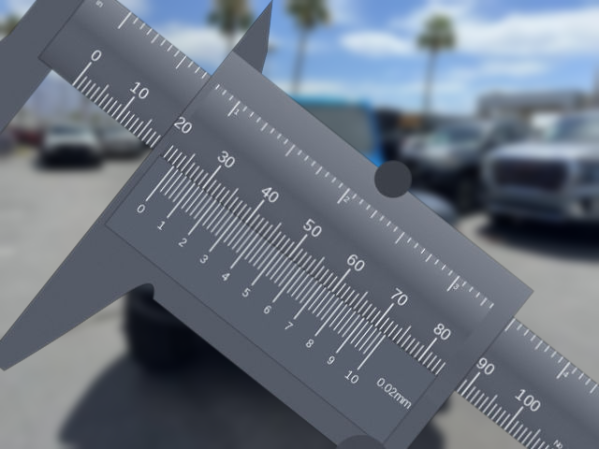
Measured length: 23.4 mm
